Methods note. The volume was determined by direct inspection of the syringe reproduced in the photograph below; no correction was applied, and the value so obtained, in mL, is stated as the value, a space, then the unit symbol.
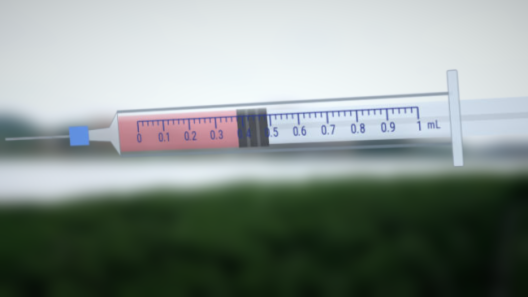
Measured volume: 0.38 mL
